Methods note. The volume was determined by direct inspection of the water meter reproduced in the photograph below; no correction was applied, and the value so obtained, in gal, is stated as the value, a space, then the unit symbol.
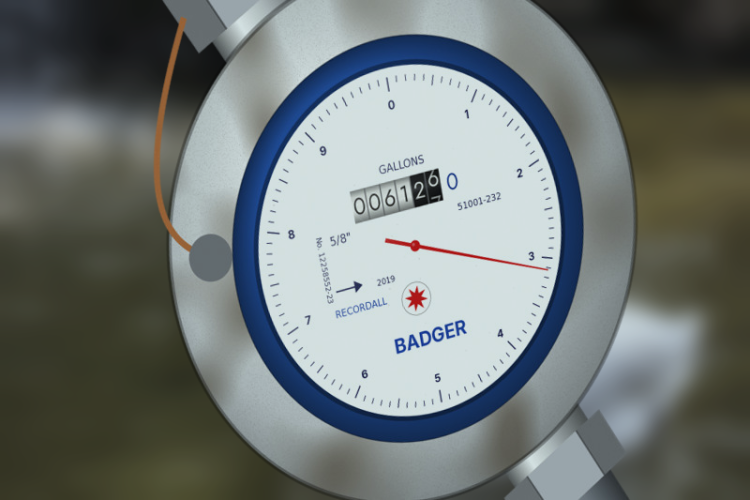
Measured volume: 61263.1 gal
